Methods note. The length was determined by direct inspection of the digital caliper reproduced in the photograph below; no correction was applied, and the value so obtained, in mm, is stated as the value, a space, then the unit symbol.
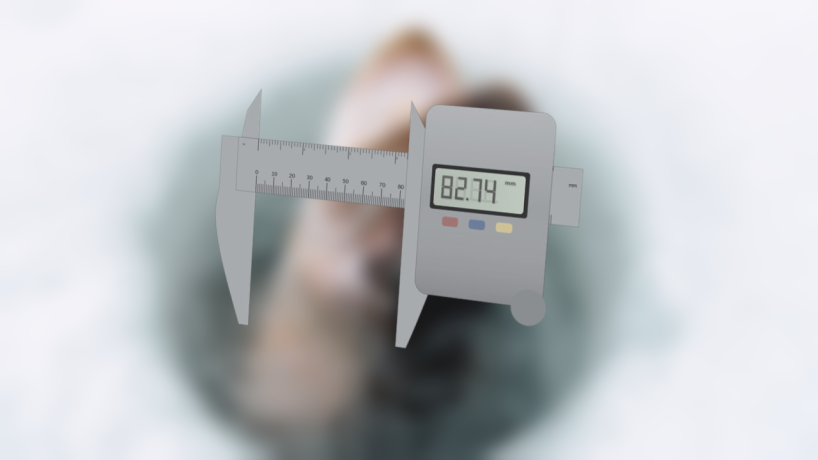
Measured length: 82.74 mm
